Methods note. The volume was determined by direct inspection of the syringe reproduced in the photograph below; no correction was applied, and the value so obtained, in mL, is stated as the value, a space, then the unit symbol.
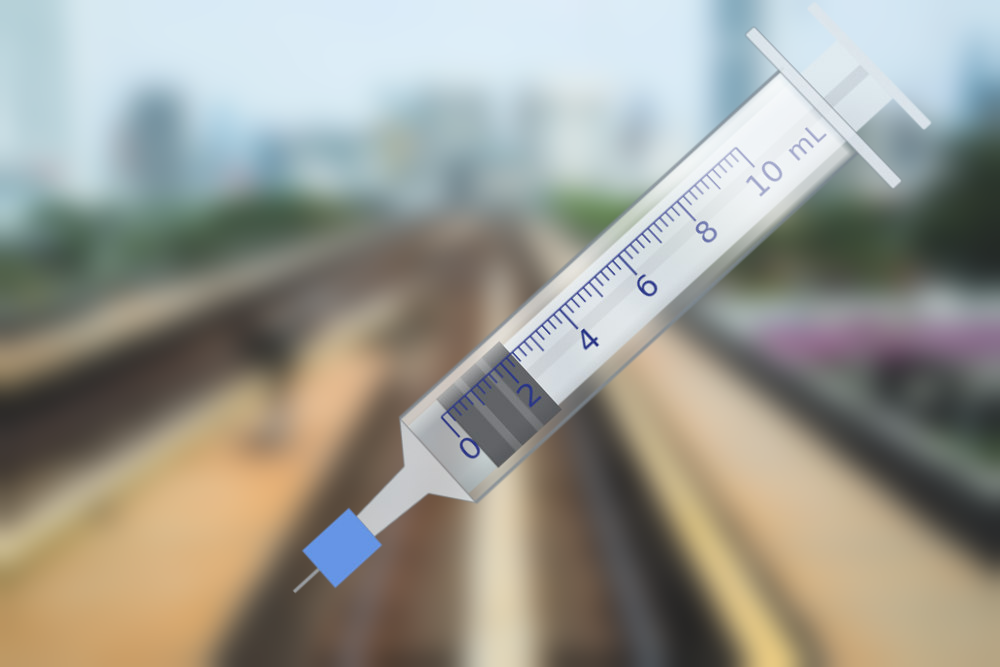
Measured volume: 0.2 mL
